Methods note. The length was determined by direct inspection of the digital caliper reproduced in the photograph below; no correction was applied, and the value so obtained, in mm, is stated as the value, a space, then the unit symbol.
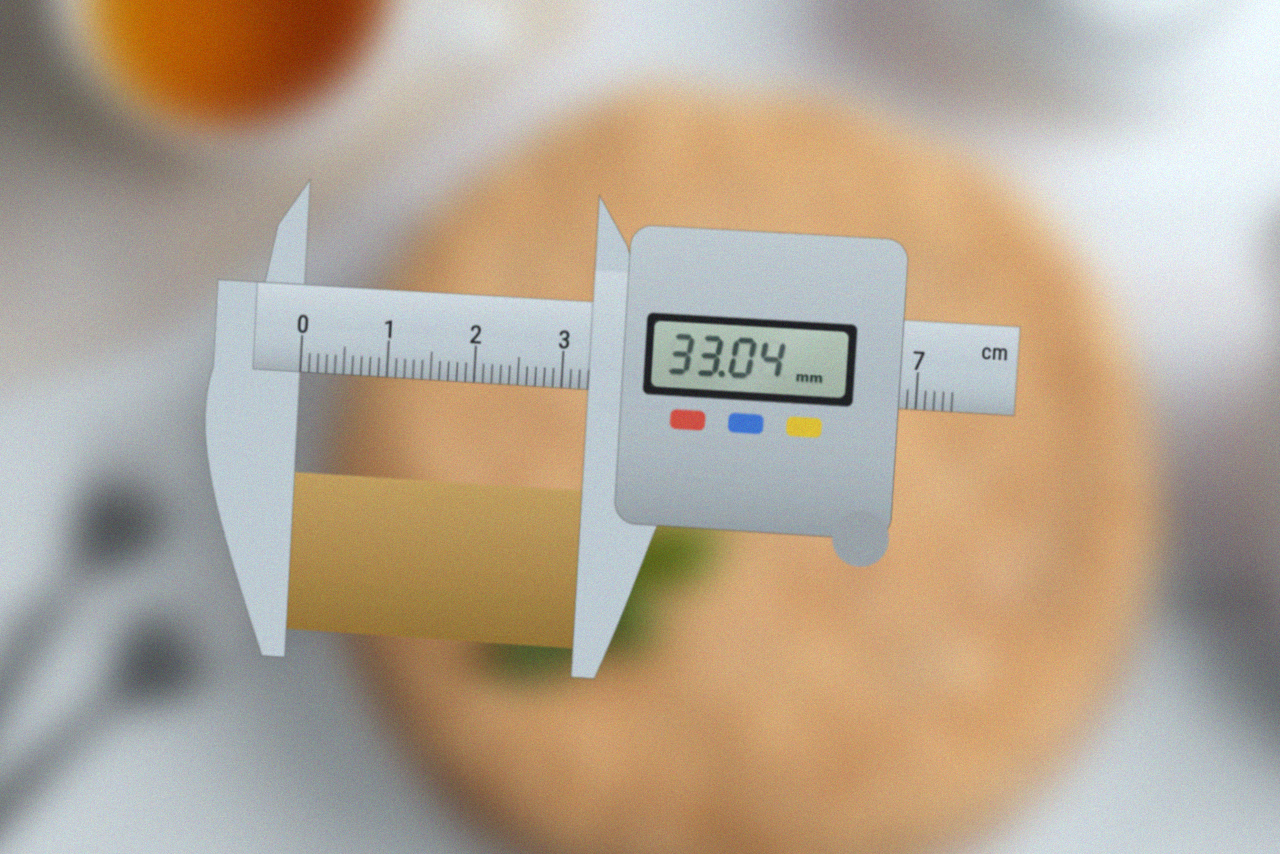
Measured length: 33.04 mm
